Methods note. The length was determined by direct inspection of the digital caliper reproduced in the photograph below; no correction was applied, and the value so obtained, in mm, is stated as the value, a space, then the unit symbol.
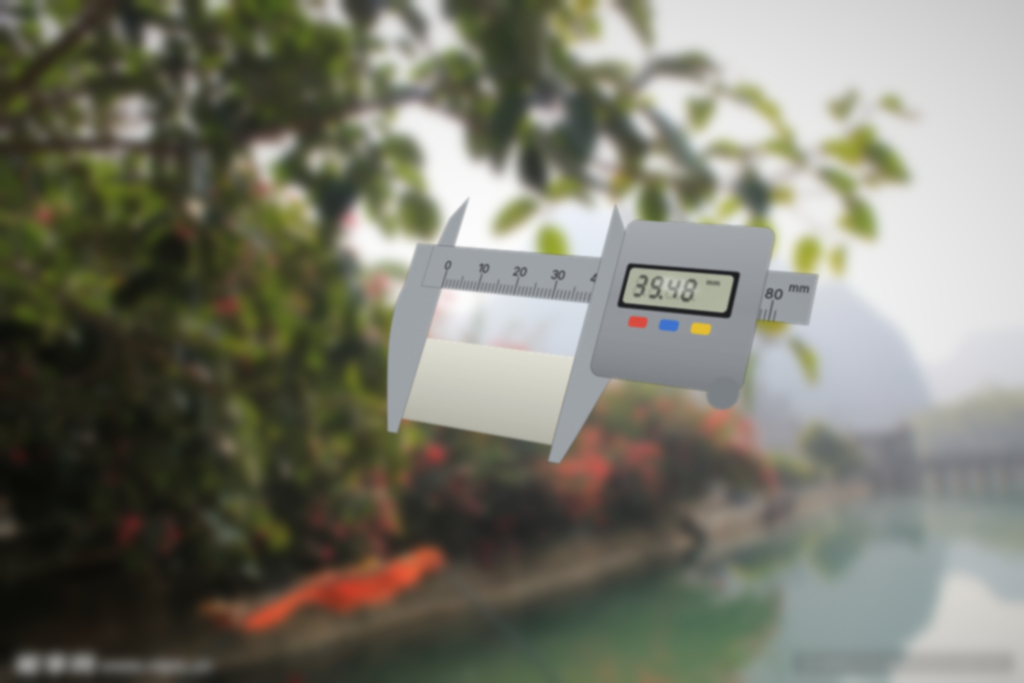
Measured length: 39.48 mm
